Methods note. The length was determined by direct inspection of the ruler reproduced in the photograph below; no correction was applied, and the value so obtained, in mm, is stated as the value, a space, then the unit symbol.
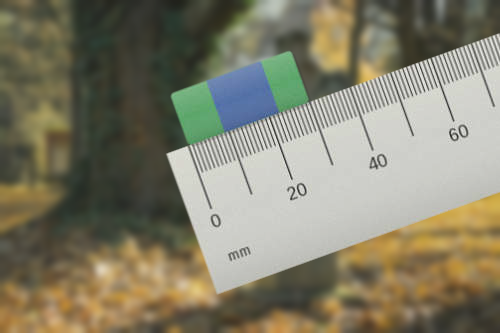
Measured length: 30 mm
